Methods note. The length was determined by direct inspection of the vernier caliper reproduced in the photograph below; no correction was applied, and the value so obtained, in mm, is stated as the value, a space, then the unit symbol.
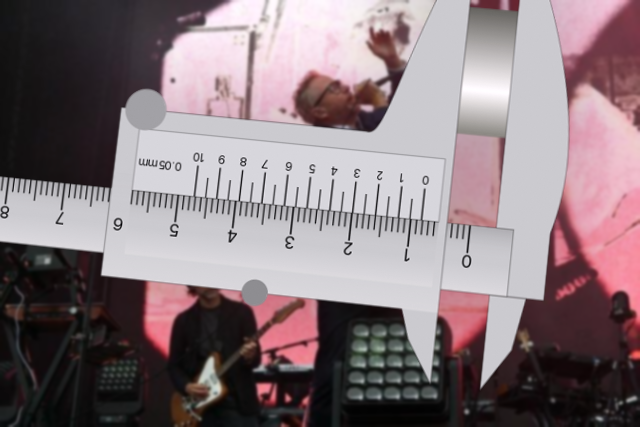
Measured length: 8.2 mm
